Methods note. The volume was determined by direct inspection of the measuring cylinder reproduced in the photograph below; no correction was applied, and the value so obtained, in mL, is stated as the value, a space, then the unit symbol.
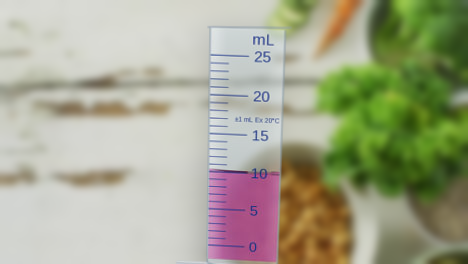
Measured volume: 10 mL
